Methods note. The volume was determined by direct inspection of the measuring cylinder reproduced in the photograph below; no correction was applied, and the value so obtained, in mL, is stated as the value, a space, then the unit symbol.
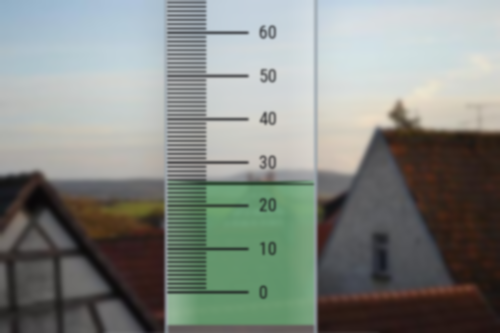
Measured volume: 25 mL
